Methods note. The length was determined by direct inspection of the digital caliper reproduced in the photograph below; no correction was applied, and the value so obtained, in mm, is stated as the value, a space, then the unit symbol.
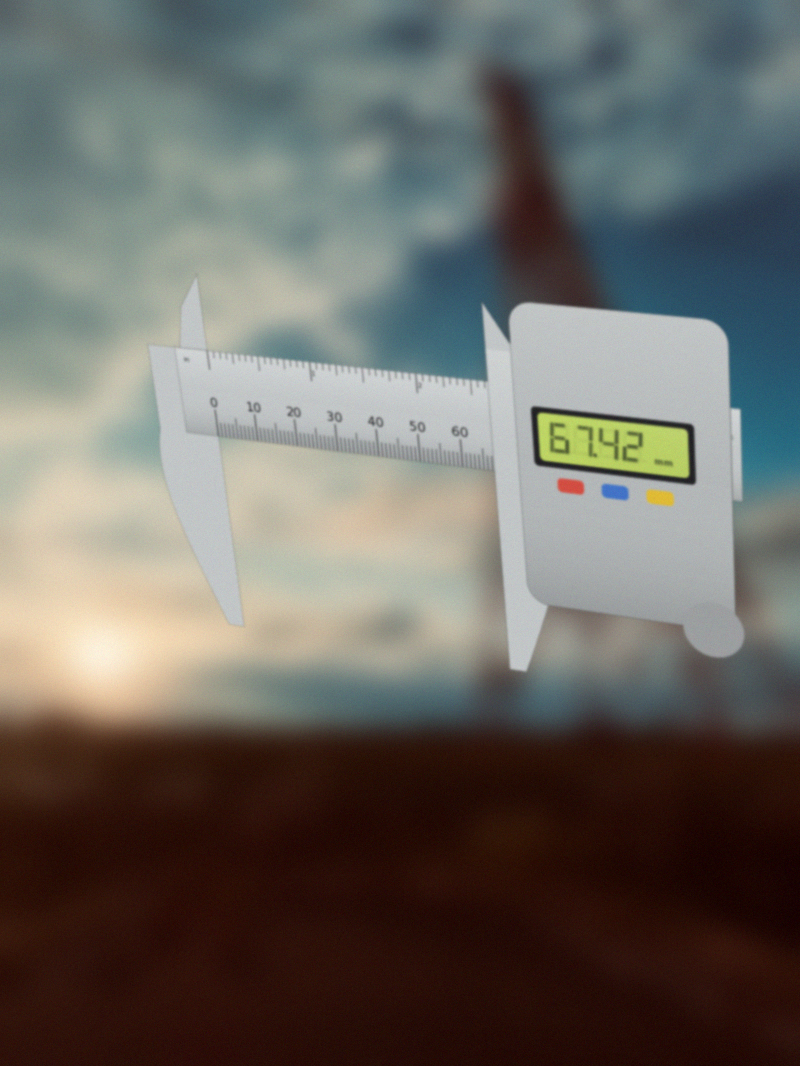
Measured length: 67.42 mm
